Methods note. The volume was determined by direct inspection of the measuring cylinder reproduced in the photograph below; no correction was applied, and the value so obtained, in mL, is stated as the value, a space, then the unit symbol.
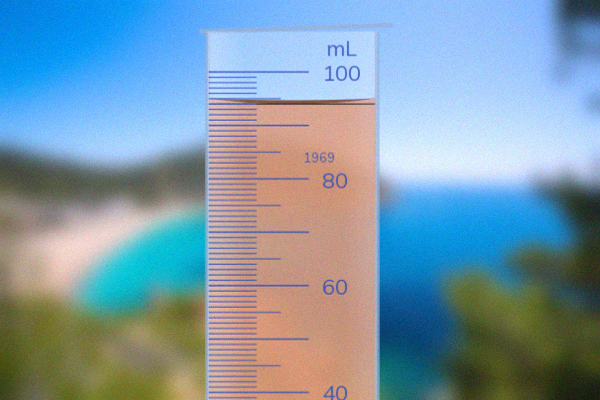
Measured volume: 94 mL
